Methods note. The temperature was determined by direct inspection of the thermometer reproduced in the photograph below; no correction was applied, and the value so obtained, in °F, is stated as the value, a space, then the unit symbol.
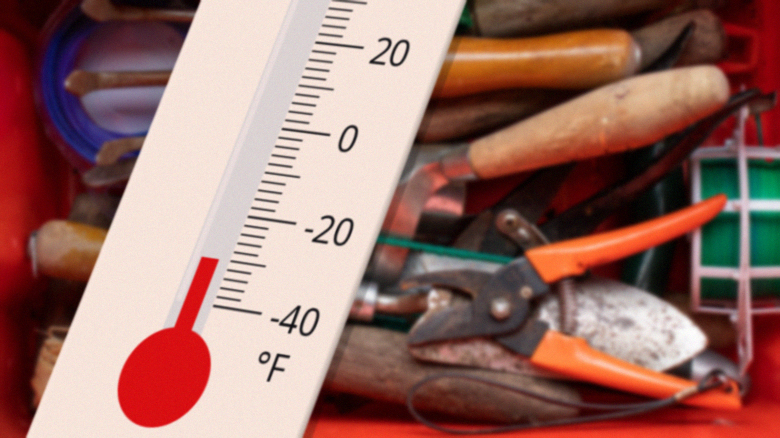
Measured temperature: -30 °F
